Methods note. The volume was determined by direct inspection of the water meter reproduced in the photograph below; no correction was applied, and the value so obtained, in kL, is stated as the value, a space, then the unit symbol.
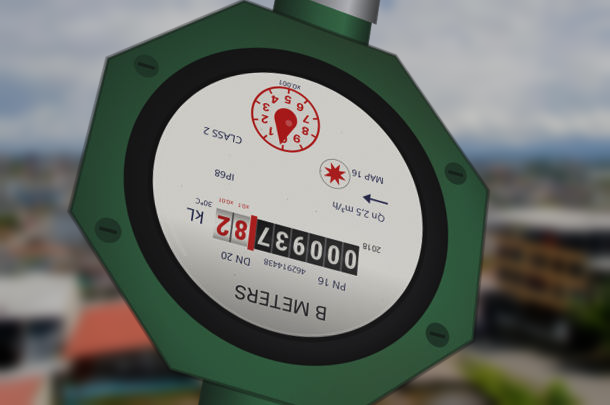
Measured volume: 937.820 kL
